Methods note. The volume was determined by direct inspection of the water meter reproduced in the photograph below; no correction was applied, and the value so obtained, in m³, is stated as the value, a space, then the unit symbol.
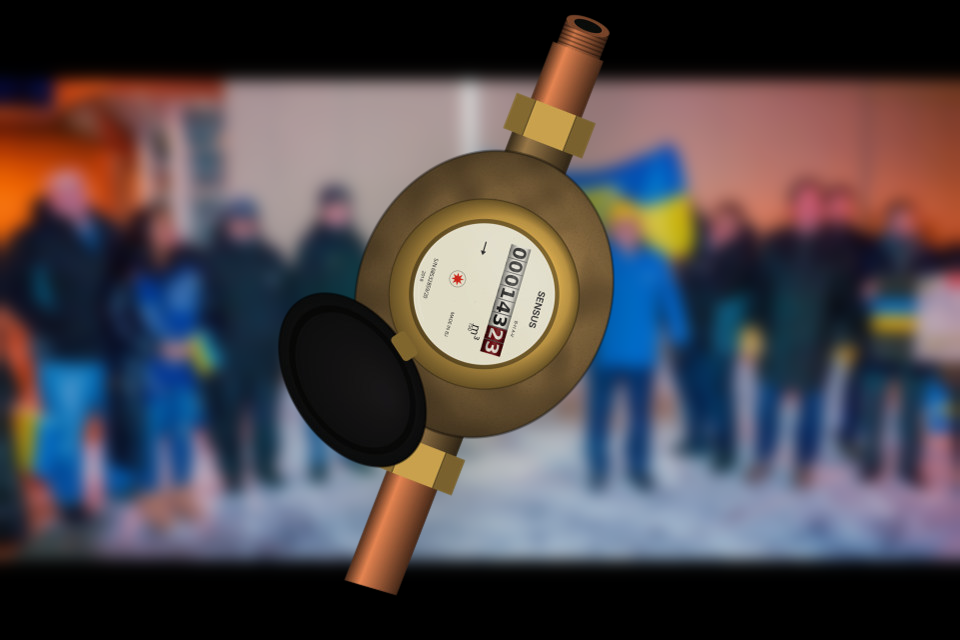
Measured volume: 143.23 m³
